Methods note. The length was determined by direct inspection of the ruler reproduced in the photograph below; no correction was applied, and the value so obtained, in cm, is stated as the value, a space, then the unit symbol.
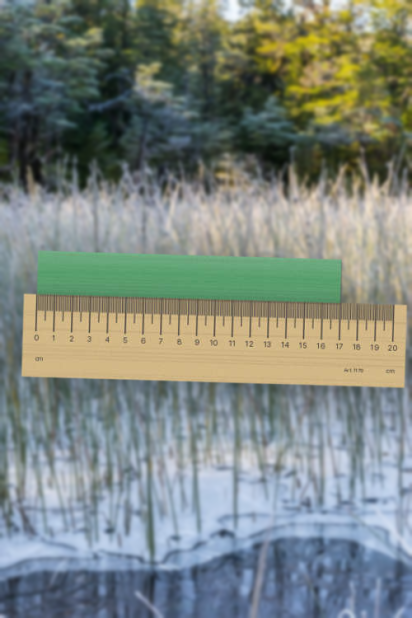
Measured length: 17 cm
